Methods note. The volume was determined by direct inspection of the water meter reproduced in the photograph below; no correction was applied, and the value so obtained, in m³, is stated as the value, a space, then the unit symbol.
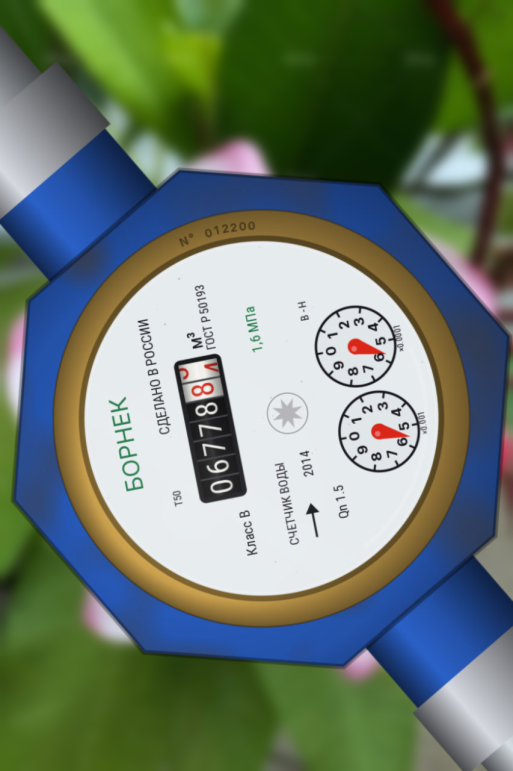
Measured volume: 6778.8355 m³
